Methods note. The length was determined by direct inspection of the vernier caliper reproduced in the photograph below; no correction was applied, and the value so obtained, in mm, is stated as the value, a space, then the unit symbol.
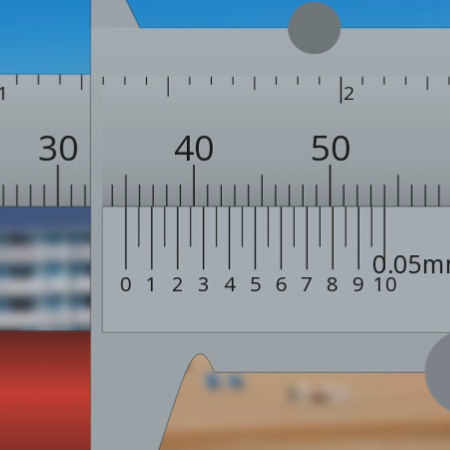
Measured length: 35.0 mm
